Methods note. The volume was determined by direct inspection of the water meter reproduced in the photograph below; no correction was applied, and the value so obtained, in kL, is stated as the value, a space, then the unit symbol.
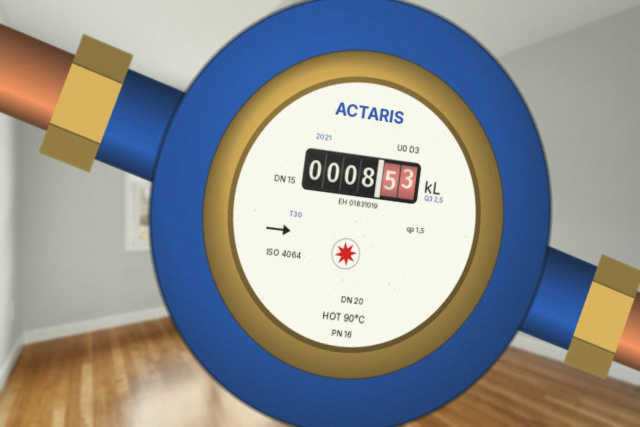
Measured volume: 8.53 kL
